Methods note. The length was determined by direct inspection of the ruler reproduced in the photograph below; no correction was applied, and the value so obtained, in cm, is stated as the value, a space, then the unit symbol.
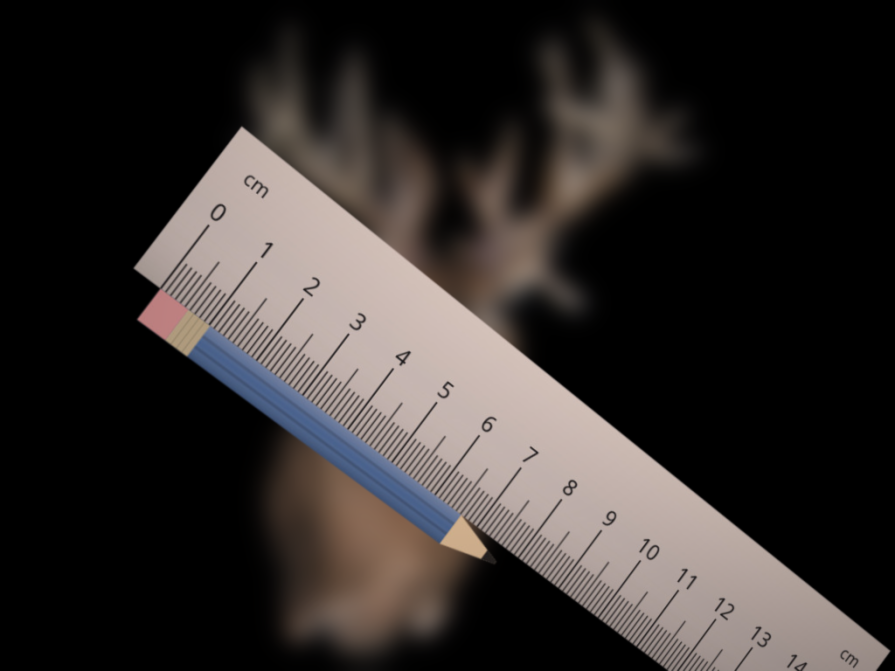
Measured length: 7.7 cm
